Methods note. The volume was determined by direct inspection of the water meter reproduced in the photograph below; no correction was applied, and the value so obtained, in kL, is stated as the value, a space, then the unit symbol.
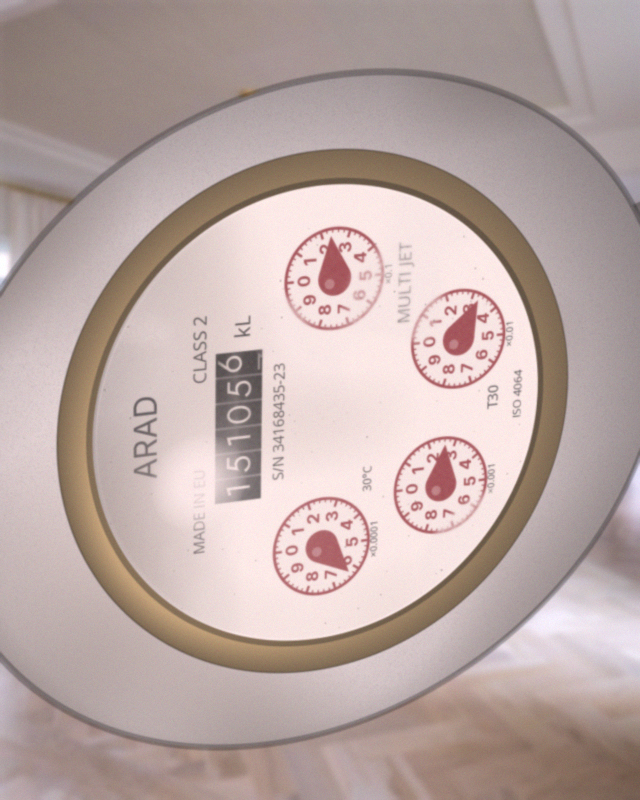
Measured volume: 151056.2326 kL
